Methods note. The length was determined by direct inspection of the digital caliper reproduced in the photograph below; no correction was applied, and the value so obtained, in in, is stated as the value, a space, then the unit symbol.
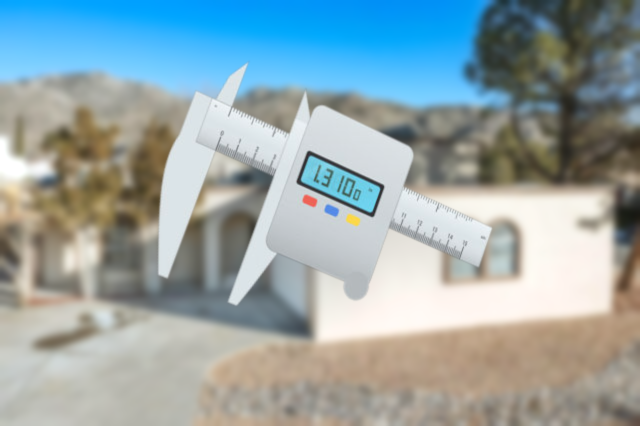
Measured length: 1.3100 in
